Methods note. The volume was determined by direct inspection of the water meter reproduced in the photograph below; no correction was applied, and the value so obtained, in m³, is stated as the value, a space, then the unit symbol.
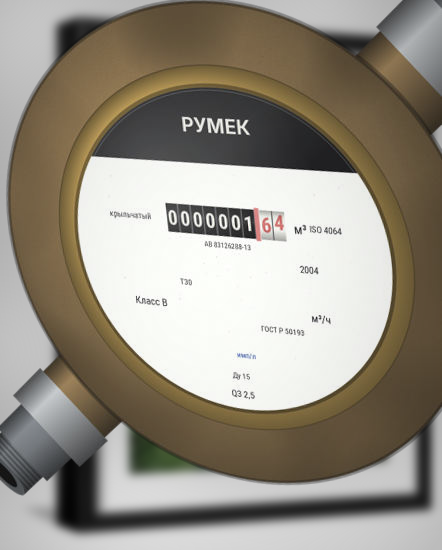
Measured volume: 1.64 m³
